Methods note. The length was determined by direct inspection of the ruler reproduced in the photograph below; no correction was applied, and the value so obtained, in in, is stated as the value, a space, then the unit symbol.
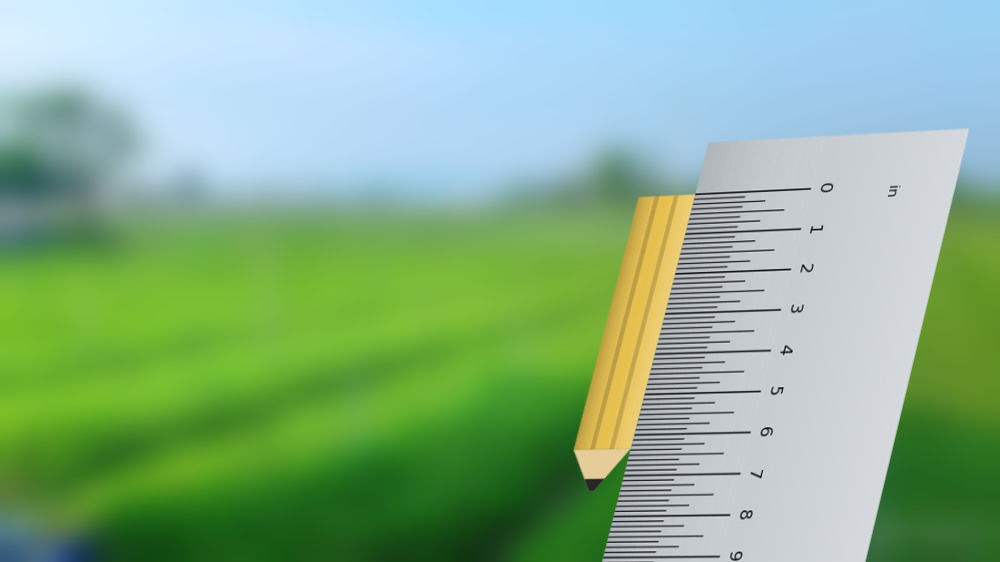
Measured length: 7.375 in
